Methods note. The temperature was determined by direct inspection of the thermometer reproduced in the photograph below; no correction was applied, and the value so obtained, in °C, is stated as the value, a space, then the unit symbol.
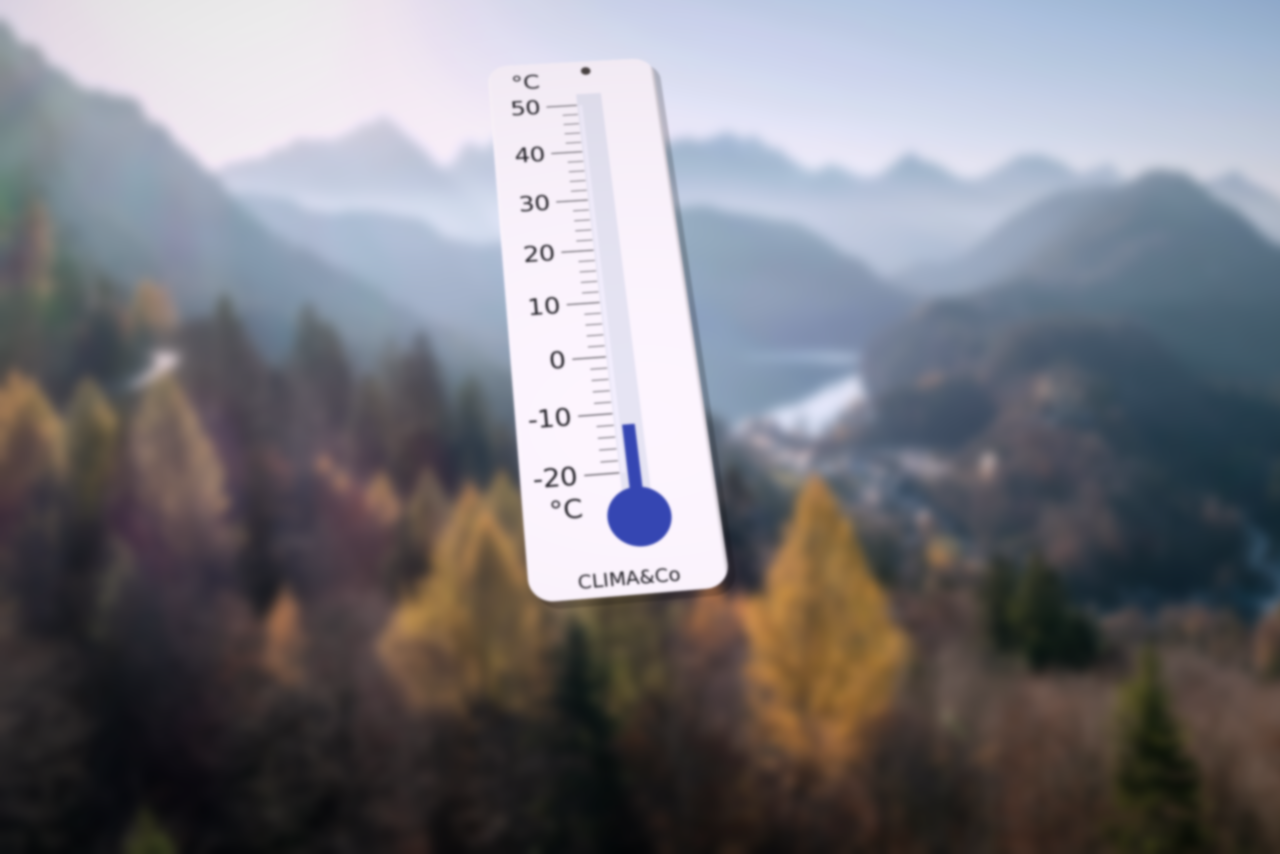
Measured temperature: -12 °C
